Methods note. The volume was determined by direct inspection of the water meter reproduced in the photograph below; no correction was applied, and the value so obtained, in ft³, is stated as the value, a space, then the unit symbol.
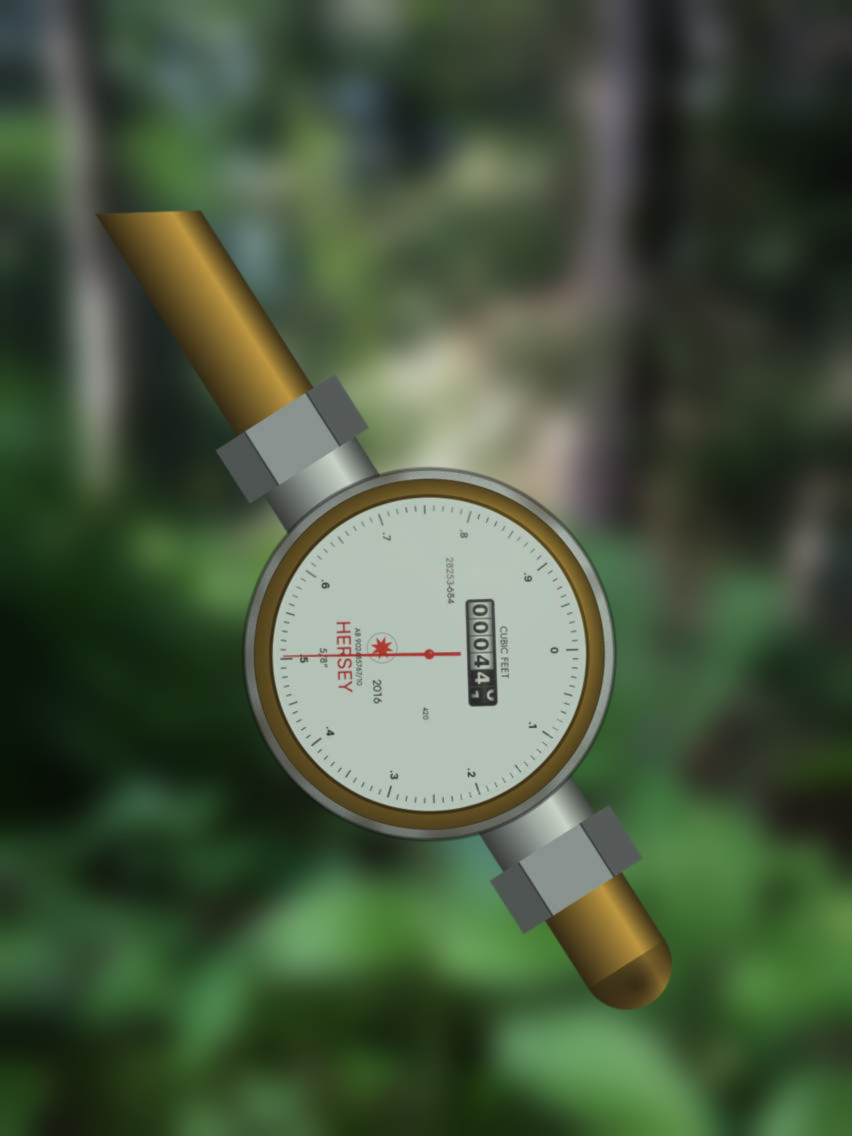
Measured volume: 440.50 ft³
